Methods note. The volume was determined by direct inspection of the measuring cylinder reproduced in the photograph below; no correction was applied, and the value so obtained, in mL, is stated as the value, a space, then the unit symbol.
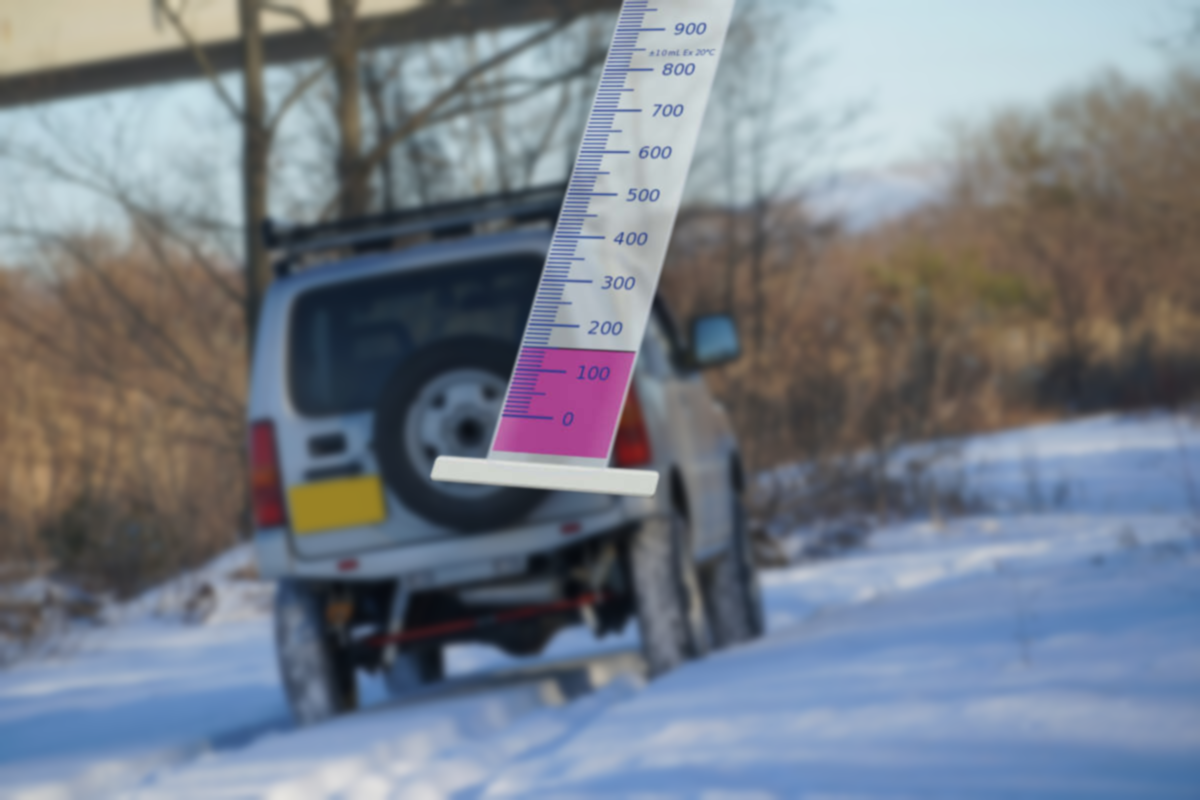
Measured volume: 150 mL
